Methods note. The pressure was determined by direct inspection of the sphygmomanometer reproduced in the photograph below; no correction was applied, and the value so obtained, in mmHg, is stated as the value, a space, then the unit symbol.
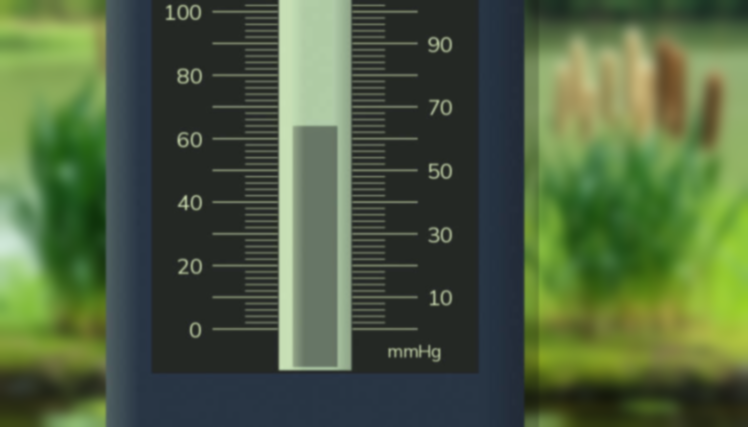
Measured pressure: 64 mmHg
